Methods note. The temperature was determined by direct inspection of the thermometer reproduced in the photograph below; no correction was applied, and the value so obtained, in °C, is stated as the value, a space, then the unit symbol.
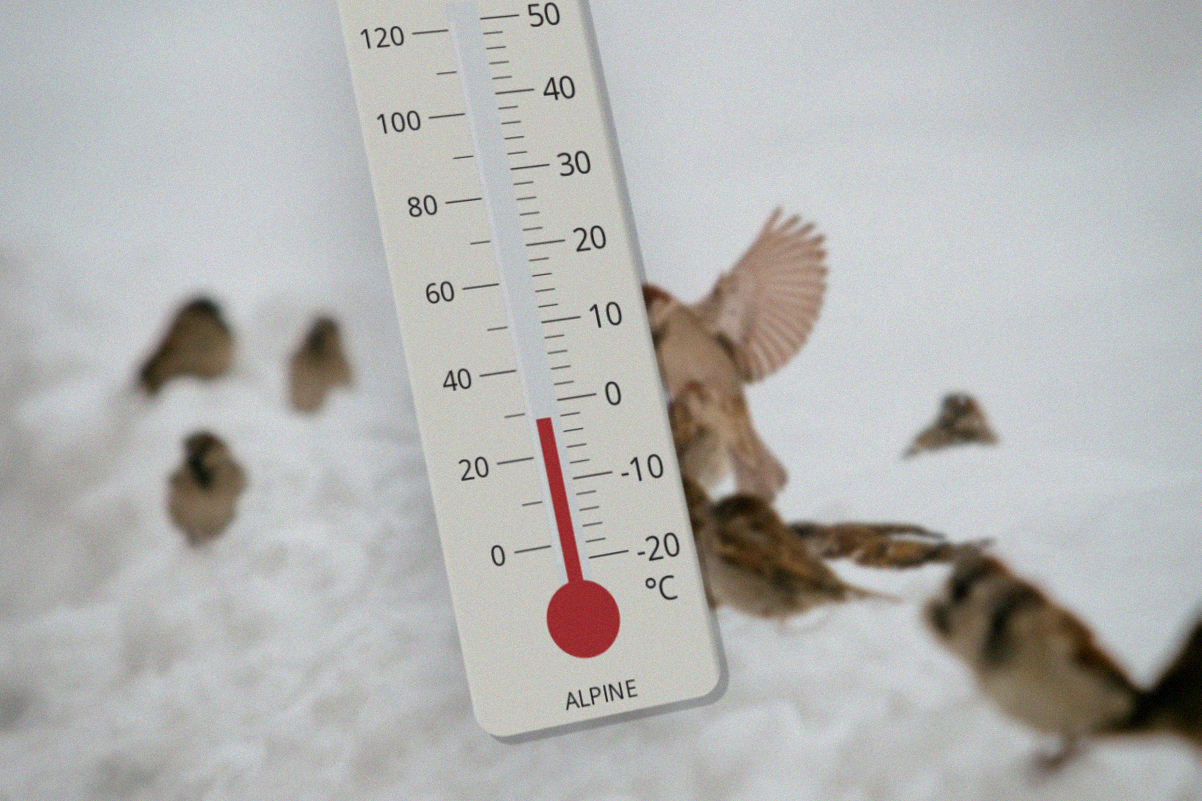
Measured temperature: -2 °C
